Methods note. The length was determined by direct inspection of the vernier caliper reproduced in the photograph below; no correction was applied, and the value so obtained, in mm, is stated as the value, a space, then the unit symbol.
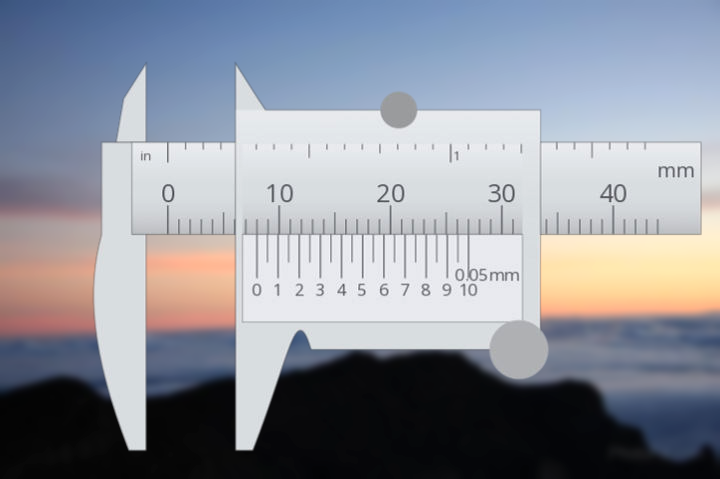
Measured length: 8.0 mm
